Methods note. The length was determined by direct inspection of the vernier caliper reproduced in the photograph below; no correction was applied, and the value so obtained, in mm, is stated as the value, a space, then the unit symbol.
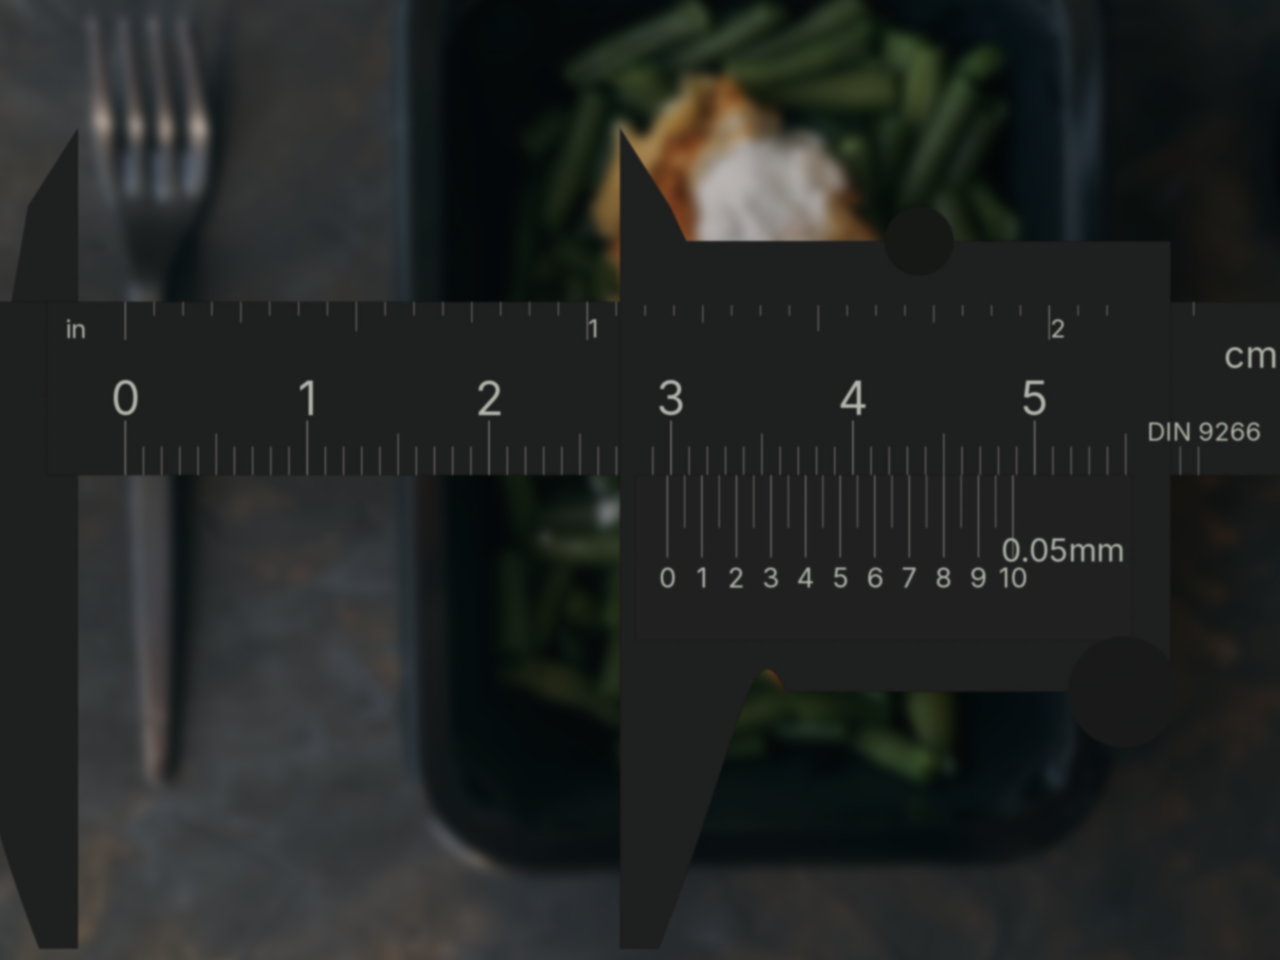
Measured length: 29.8 mm
